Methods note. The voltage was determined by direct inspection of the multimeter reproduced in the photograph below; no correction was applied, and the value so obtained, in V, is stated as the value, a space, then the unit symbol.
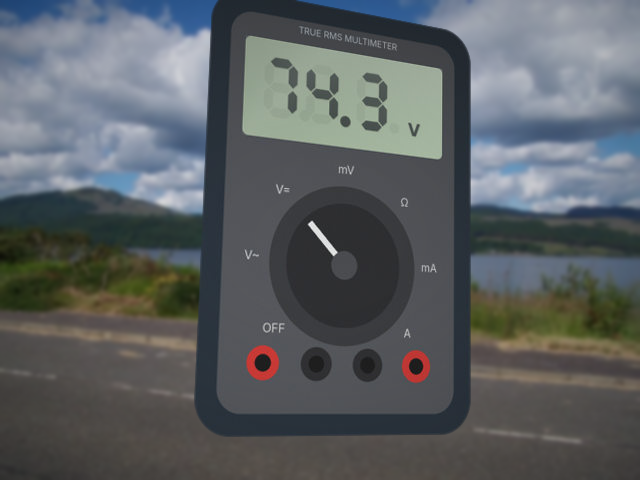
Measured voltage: 74.3 V
